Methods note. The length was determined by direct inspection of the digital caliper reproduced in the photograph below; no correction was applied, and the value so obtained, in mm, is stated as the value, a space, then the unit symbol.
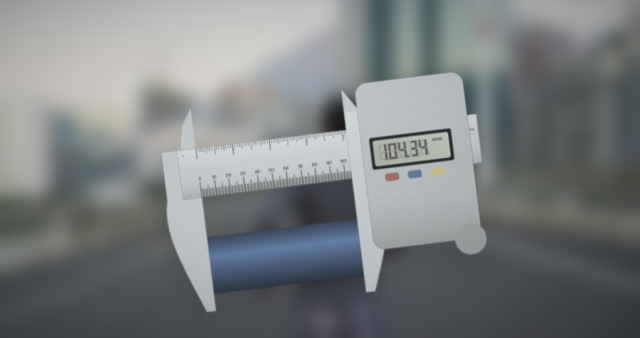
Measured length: 104.34 mm
